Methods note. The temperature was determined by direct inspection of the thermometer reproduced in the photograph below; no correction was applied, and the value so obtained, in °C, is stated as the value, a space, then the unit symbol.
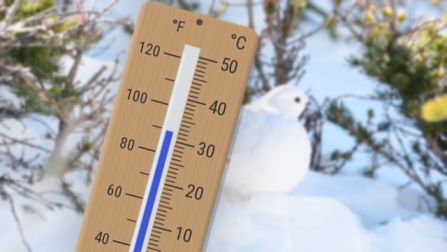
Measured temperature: 32 °C
